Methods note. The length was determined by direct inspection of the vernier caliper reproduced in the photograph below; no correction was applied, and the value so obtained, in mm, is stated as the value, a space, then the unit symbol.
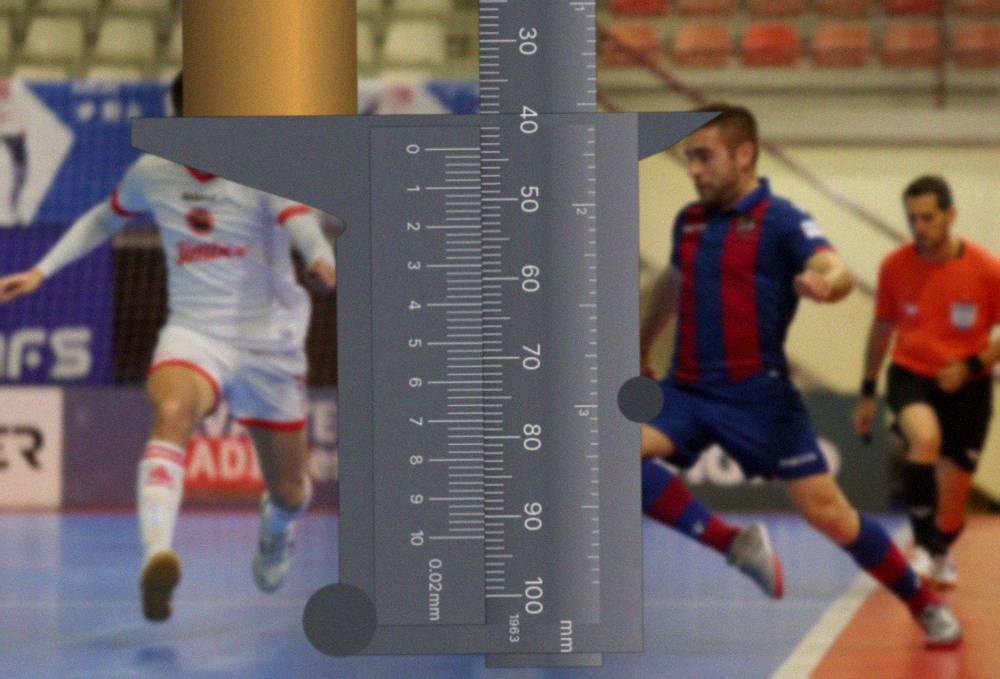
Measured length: 43.6 mm
